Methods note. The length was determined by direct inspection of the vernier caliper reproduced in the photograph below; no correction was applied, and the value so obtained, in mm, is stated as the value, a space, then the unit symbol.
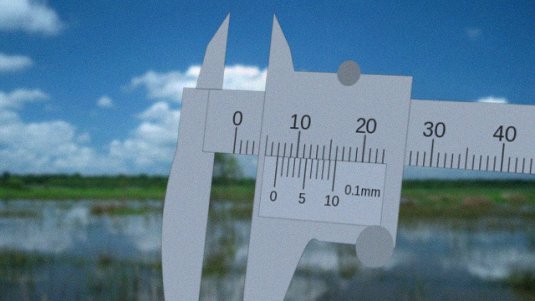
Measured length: 7.0 mm
